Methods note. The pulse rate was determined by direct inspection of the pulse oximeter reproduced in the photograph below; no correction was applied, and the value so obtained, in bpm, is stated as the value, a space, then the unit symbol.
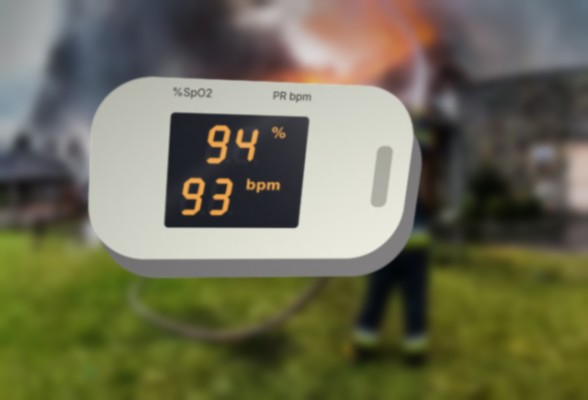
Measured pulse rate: 93 bpm
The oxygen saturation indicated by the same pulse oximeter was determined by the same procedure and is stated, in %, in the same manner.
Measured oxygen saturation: 94 %
